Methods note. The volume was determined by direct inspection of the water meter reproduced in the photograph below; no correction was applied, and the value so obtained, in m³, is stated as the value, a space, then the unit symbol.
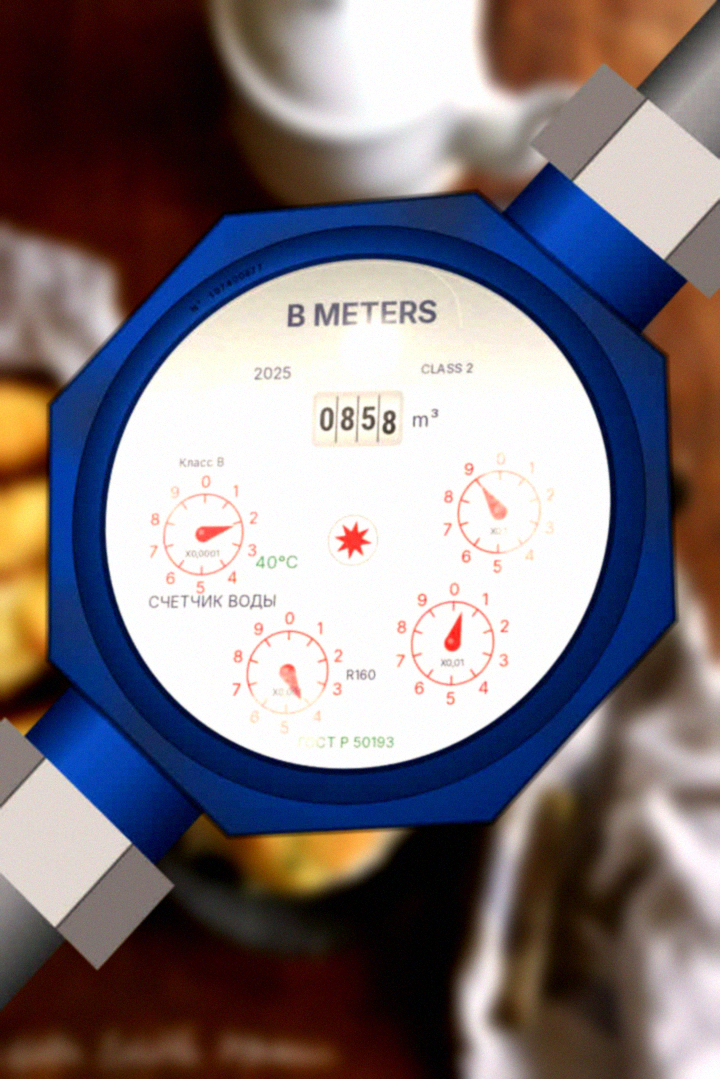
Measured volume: 857.9042 m³
